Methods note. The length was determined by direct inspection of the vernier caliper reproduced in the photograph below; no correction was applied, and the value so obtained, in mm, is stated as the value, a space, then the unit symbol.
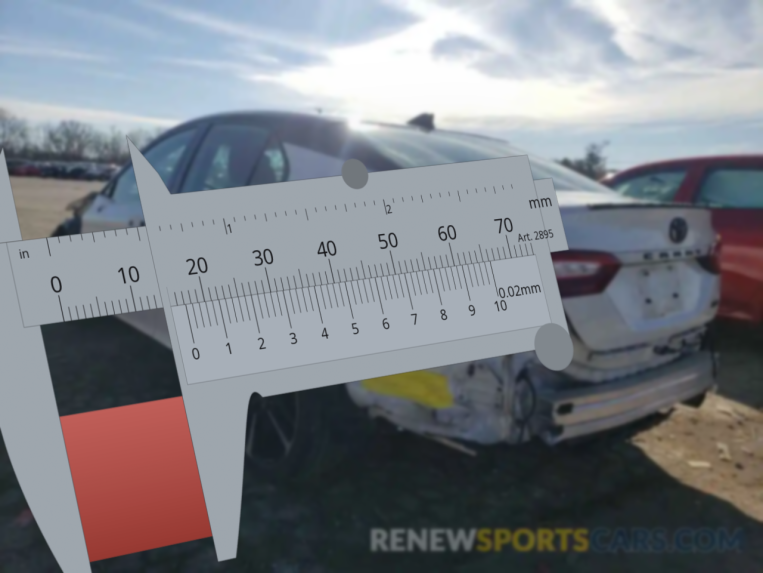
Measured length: 17.2 mm
